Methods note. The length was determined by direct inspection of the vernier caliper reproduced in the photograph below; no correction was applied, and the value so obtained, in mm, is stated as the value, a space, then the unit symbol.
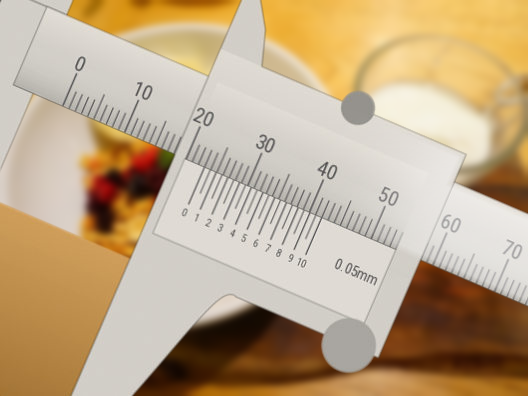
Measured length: 23.0 mm
